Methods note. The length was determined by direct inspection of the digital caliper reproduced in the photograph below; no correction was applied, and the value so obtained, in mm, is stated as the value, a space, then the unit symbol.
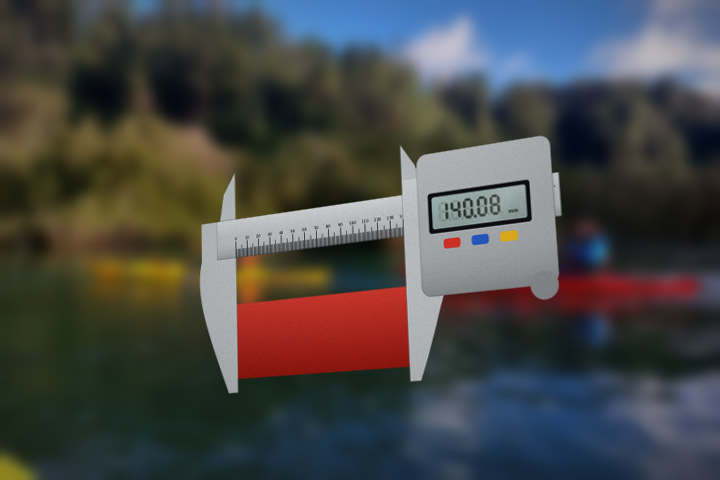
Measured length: 140.08 mm
